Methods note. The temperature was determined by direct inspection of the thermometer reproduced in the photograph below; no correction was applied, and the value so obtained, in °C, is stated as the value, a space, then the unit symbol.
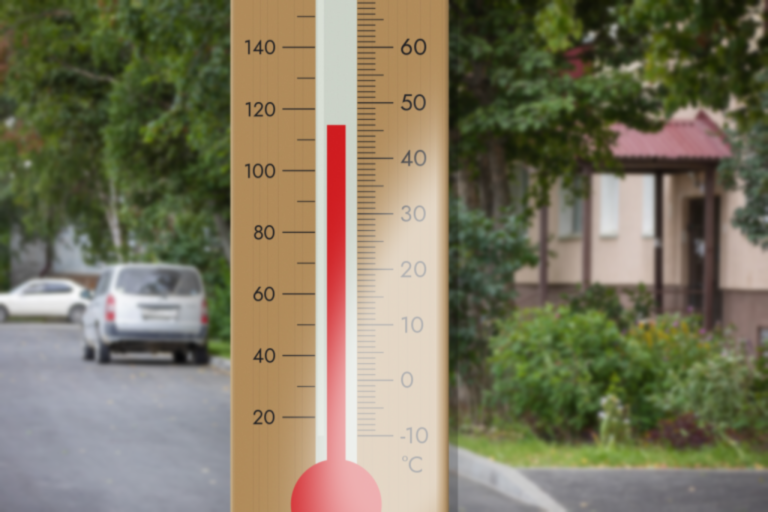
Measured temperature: 46 °C
